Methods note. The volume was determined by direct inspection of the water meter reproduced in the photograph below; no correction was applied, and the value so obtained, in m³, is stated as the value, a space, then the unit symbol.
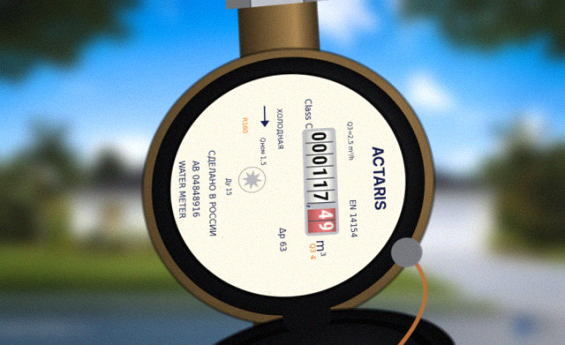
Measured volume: 117.49 m³
